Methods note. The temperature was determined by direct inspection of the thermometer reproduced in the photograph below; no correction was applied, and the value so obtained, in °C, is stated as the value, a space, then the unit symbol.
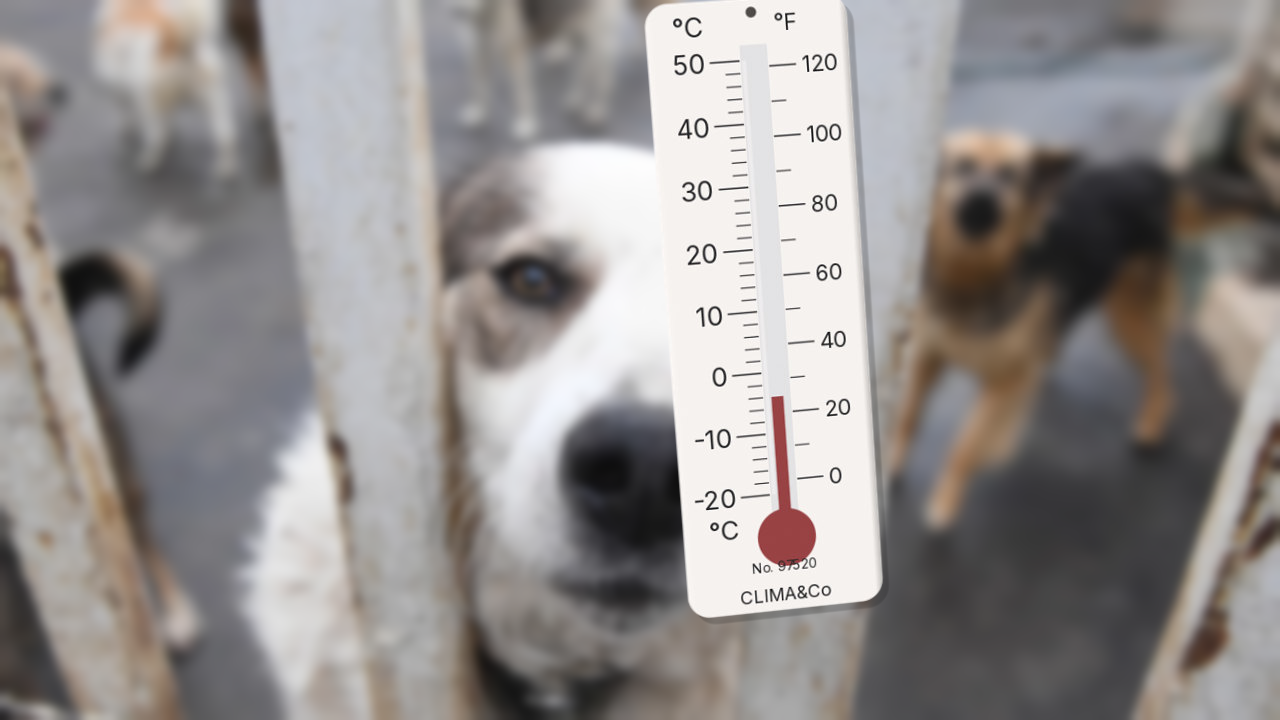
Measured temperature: -4 °C
